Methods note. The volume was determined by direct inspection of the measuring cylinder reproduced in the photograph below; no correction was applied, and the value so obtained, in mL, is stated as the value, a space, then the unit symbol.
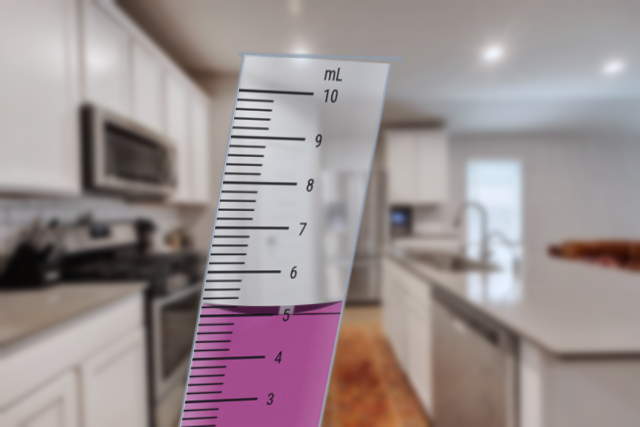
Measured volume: 5 mL
